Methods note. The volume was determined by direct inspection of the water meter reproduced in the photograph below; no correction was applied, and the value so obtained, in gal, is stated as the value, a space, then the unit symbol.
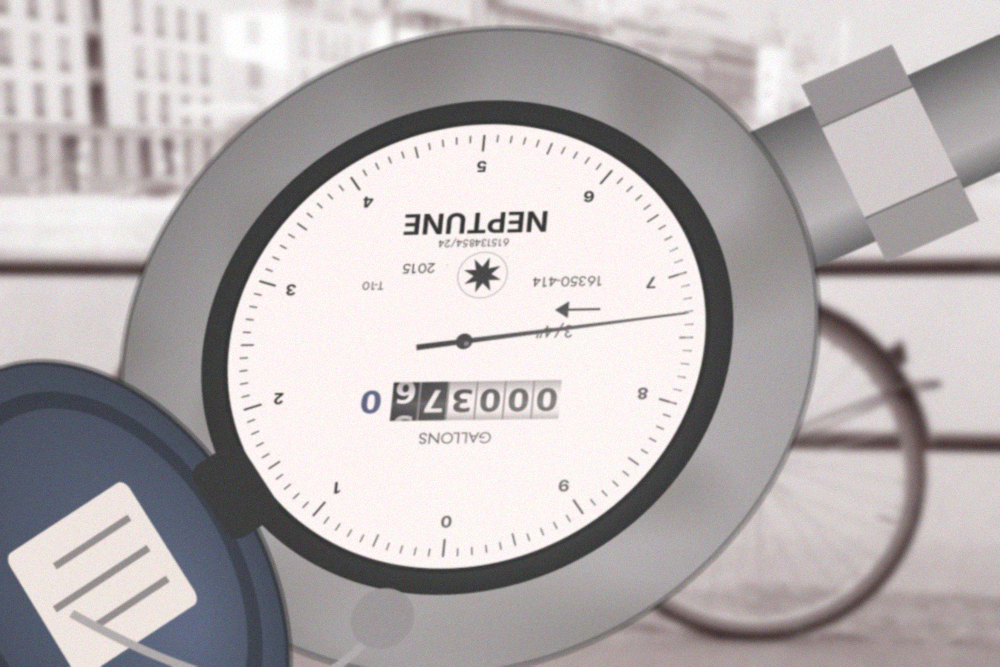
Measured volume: 3757.3 gal
